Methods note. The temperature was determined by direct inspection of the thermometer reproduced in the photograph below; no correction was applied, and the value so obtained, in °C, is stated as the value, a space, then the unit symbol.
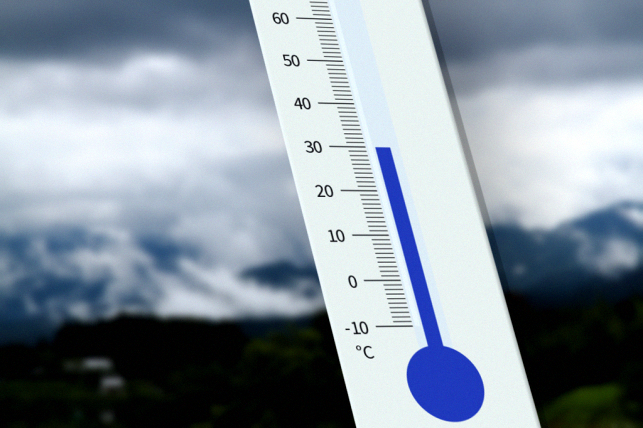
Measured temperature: 30 °C
